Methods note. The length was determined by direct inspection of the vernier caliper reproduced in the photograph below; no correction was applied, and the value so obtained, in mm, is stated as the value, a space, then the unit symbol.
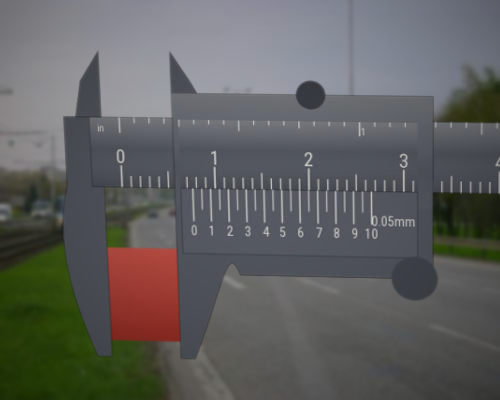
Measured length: 7.6 mm
